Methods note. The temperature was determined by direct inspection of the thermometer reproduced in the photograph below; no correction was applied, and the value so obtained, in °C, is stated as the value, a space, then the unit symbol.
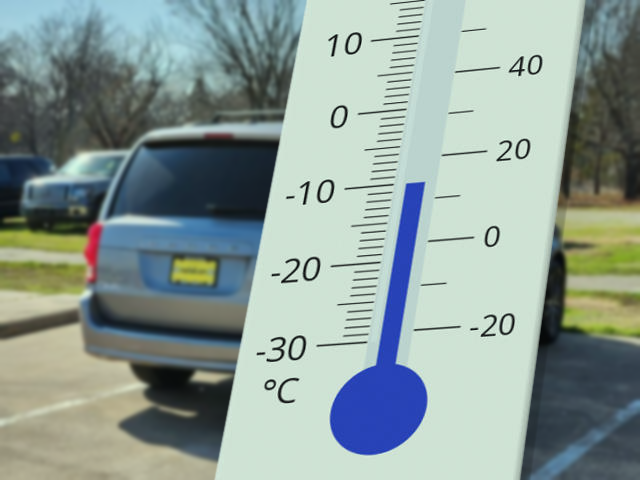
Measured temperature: -10 °C
